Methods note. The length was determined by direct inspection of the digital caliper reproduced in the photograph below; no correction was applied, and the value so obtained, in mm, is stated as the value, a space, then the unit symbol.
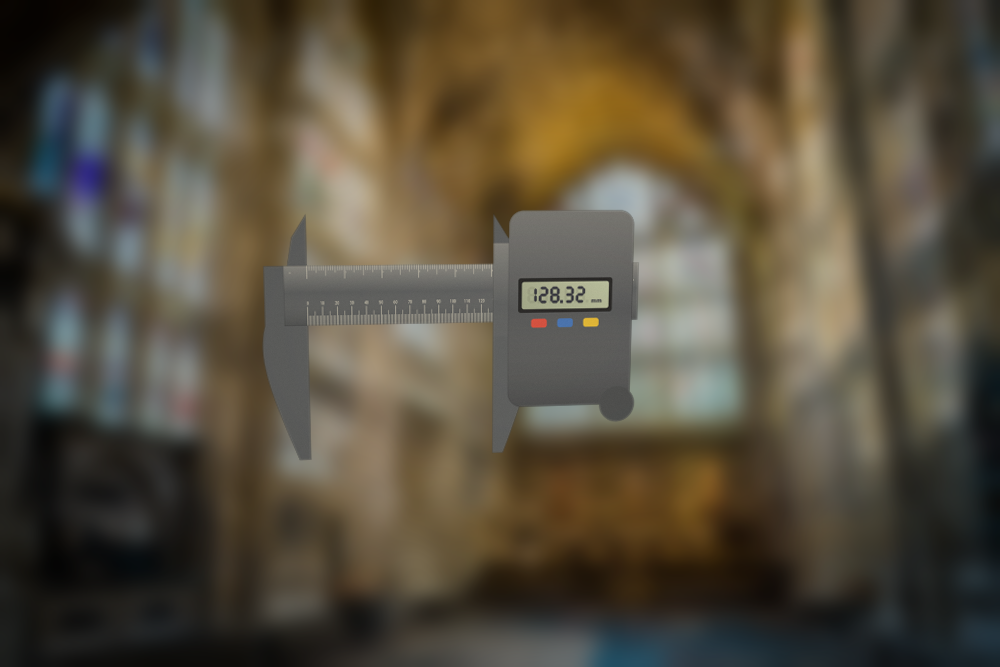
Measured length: 128.32 mm
